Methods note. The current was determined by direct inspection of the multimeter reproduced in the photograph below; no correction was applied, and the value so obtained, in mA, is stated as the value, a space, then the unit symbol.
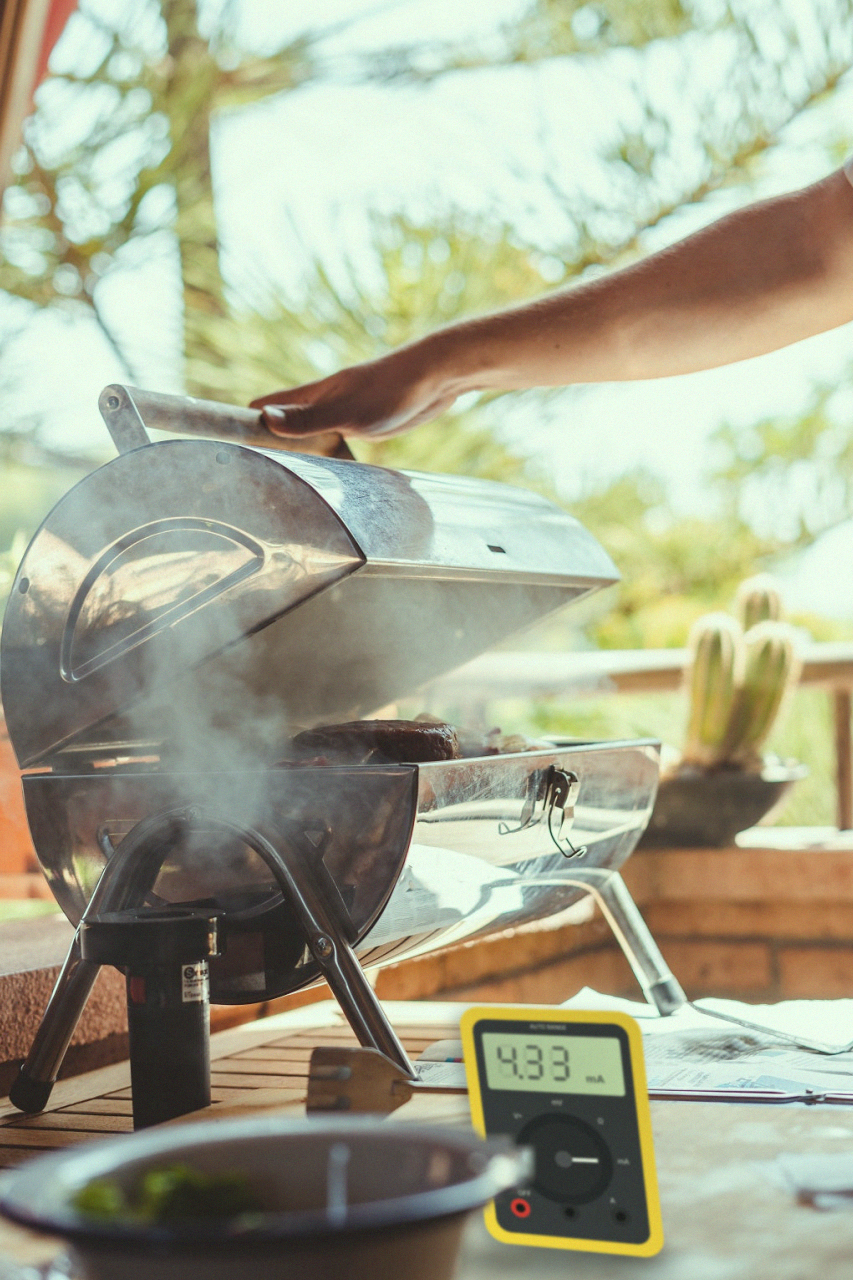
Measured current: 4.33 mA
